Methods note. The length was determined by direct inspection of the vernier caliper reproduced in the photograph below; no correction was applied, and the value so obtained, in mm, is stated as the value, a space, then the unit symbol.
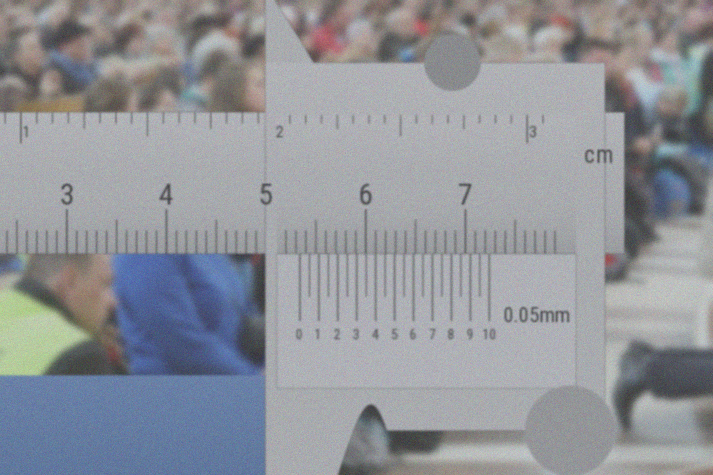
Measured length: 53.4 mm
